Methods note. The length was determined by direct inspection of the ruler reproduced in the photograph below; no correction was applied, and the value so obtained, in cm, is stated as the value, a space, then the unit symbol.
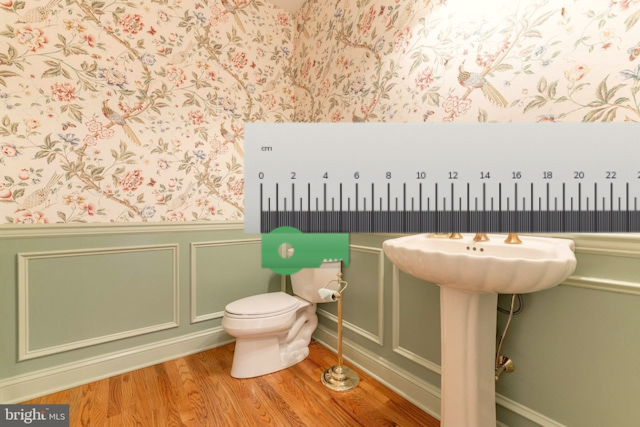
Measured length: 5.5 cm
